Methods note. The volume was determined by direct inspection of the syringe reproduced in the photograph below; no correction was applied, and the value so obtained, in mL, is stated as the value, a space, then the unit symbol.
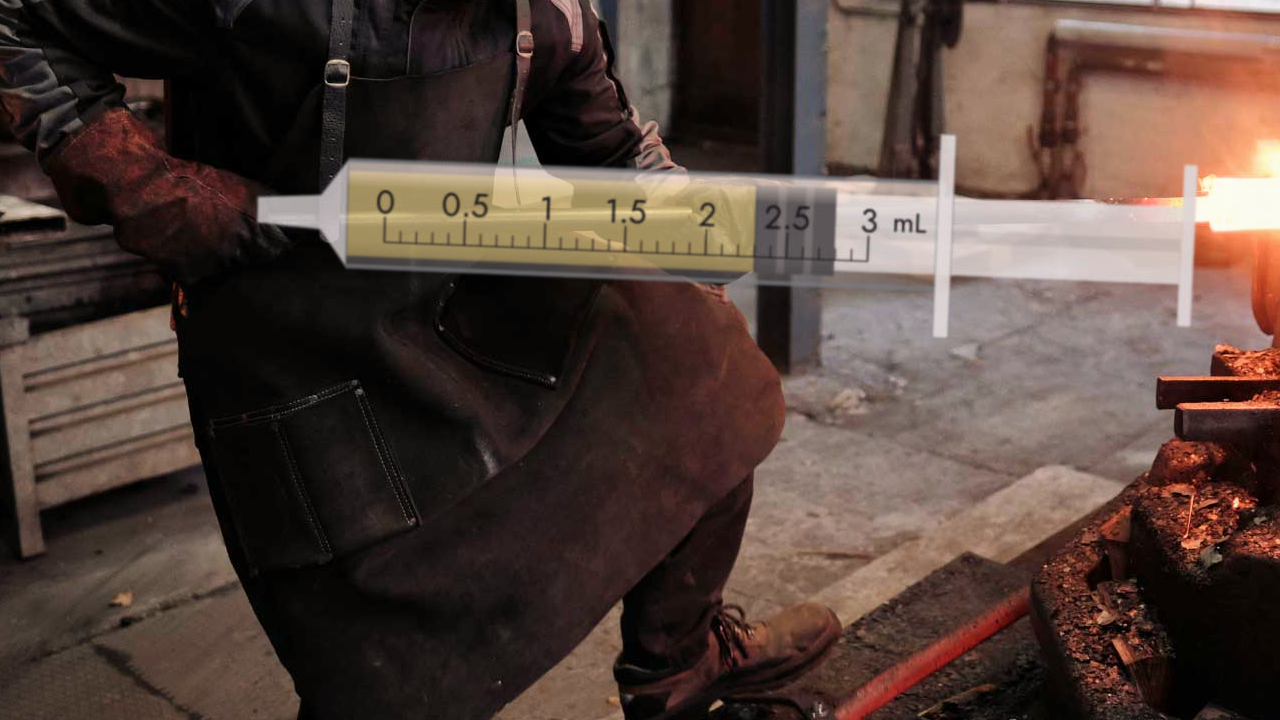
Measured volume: 2.3 mL
